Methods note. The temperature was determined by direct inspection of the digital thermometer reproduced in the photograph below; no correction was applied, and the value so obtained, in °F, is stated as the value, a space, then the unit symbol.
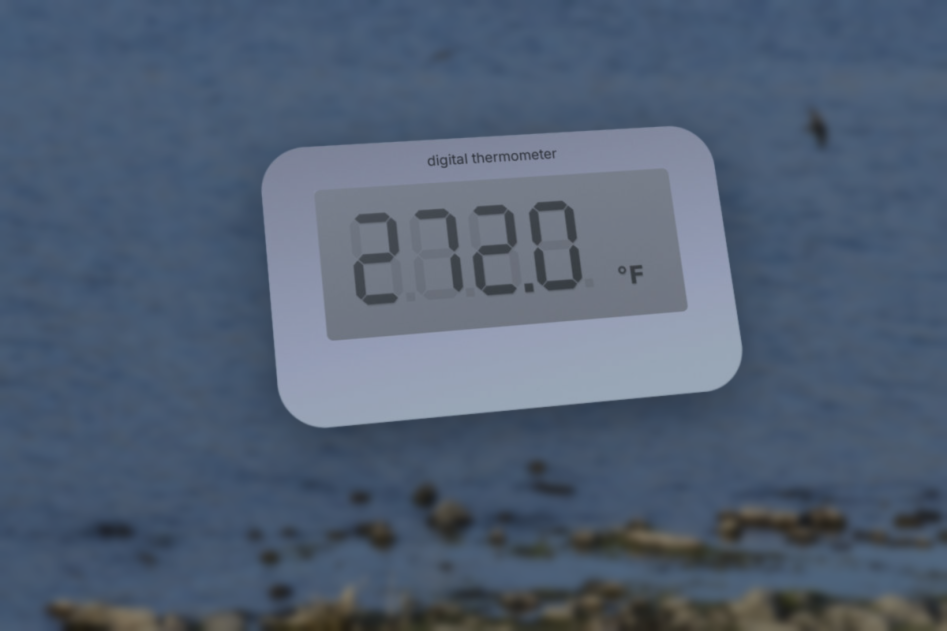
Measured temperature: 272.0 °F
